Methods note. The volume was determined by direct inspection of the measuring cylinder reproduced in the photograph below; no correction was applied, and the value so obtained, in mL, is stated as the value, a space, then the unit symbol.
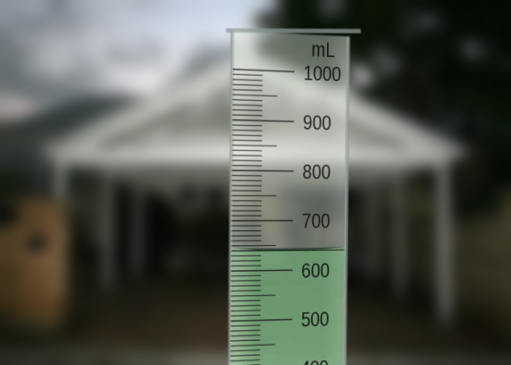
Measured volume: 640 mL
